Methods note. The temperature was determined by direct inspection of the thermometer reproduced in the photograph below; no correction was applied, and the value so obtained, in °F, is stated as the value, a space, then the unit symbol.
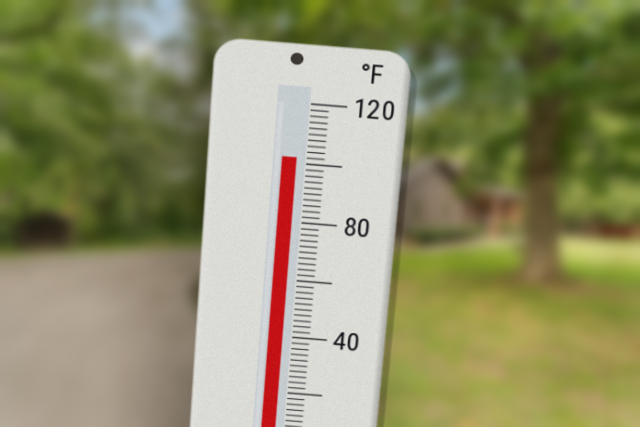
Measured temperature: 102 °F
